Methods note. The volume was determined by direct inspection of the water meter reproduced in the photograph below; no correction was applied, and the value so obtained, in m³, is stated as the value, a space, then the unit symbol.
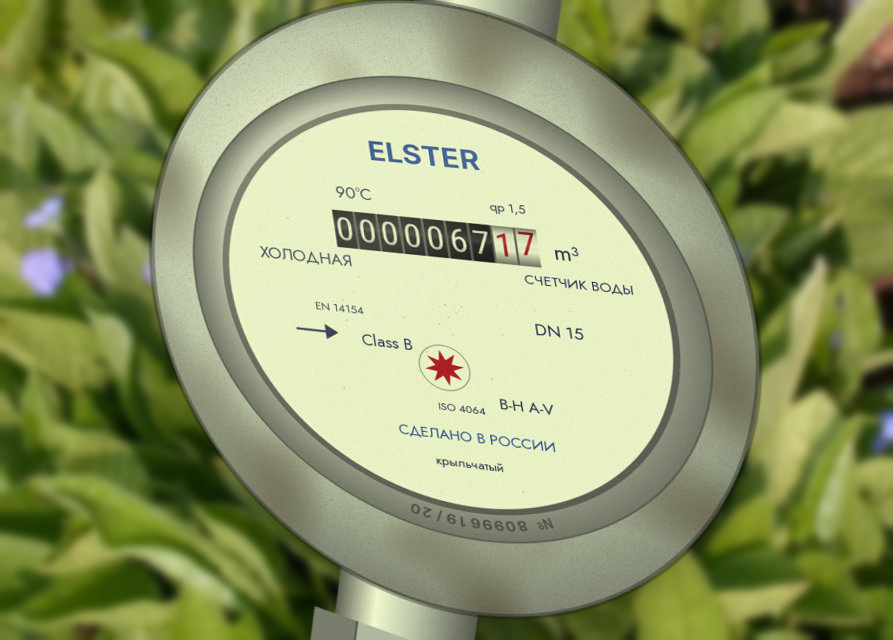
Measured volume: 67.17 m³
